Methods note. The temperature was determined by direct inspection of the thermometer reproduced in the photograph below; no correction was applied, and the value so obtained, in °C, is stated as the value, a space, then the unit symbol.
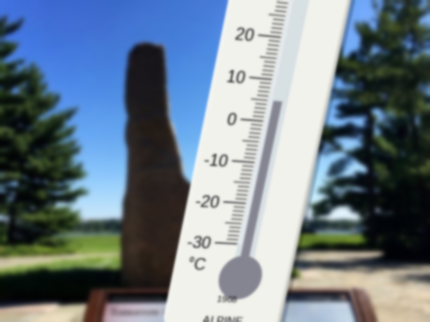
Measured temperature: 5 °C
